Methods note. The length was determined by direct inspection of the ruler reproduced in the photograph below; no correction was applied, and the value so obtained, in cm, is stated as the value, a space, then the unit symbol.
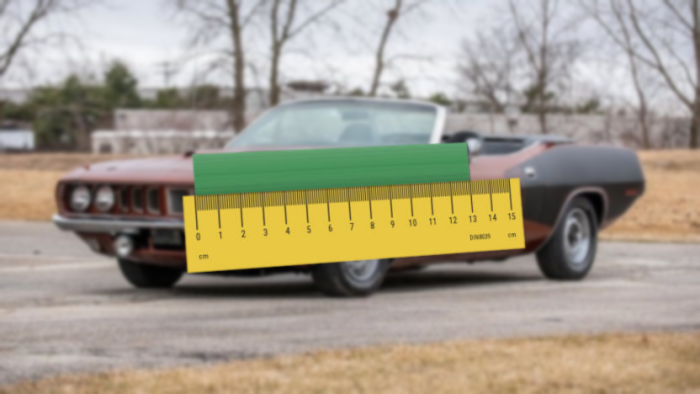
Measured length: 13 cm
